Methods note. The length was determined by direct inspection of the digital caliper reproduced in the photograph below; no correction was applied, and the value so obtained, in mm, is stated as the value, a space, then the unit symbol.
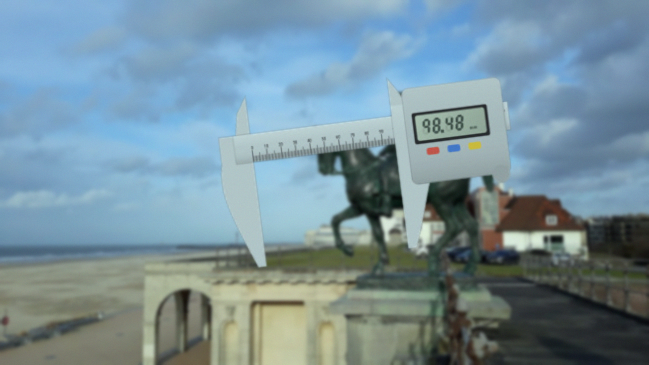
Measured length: 98.48 mm
